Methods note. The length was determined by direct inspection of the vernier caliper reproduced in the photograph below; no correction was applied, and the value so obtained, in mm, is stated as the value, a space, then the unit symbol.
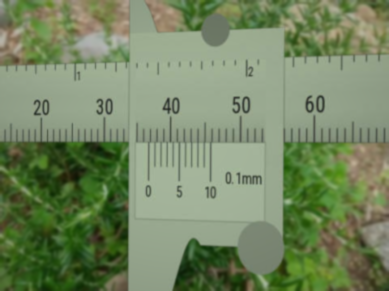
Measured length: 36.8 mm
